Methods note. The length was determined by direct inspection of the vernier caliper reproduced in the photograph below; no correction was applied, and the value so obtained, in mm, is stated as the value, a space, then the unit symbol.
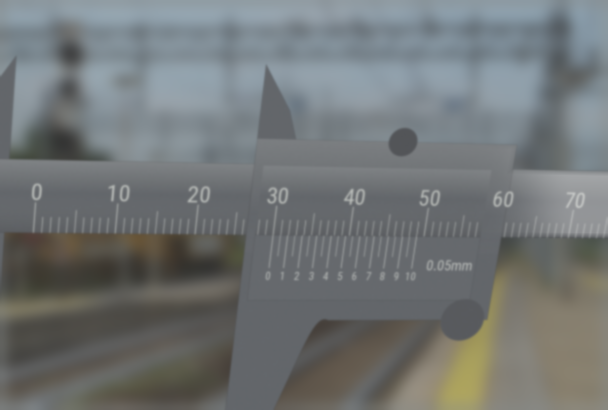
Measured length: 30.0 mm
